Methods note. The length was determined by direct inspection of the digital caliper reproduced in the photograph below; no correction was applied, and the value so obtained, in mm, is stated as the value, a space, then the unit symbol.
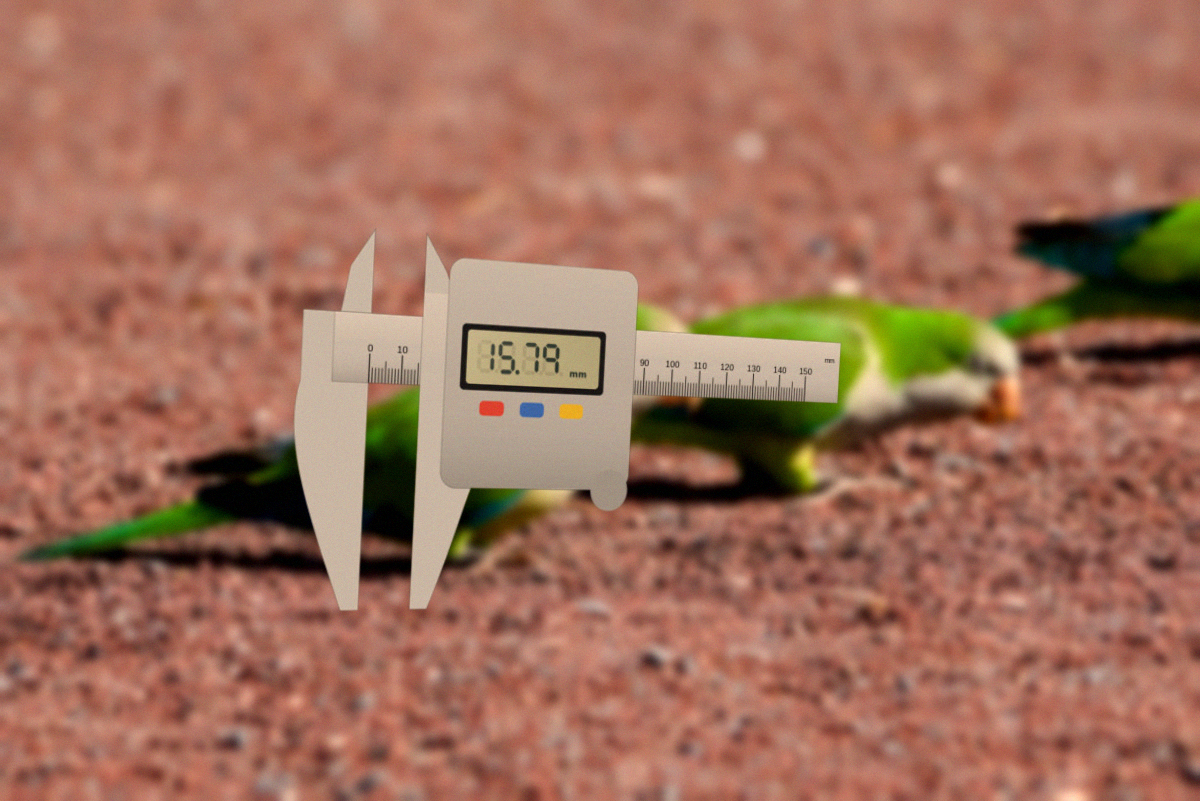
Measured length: 15.79 mm
